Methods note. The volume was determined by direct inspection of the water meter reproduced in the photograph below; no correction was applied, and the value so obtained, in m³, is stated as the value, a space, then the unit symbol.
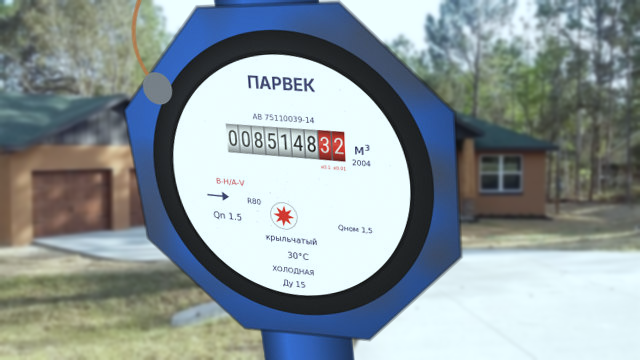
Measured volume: 85148.32 m³
